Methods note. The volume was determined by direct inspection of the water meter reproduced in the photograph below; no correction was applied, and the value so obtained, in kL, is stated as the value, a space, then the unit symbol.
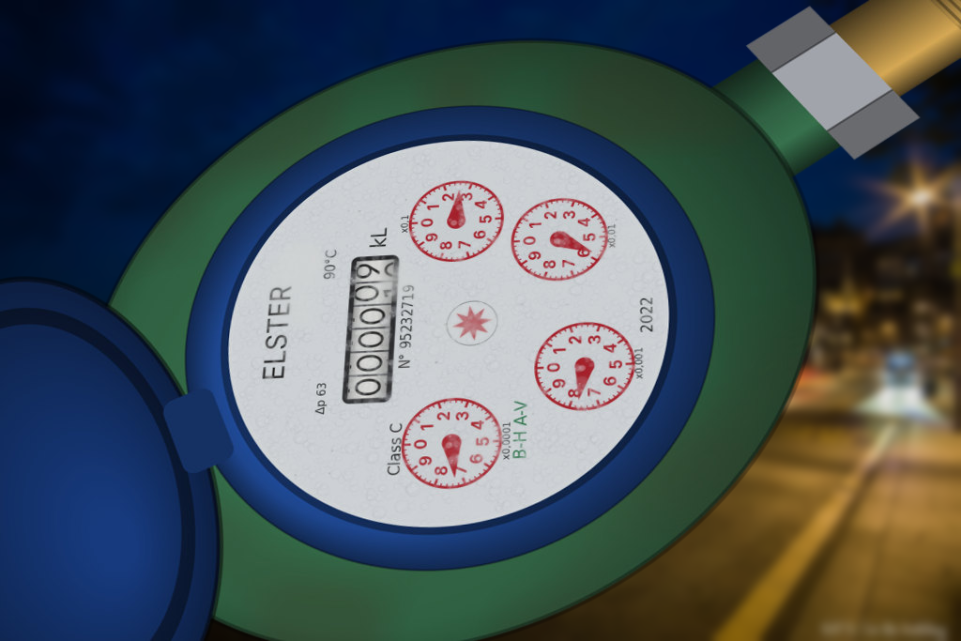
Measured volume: 9.2577 kL
